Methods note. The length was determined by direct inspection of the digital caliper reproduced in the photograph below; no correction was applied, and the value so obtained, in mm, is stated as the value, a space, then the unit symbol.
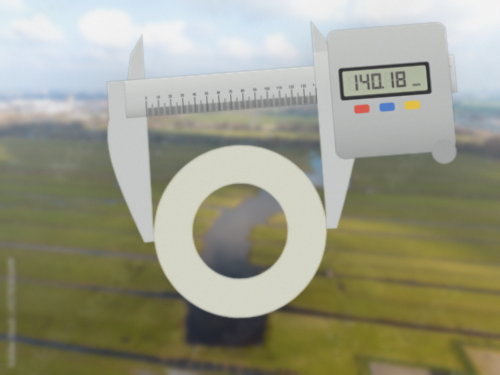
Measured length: 140.18 mm
